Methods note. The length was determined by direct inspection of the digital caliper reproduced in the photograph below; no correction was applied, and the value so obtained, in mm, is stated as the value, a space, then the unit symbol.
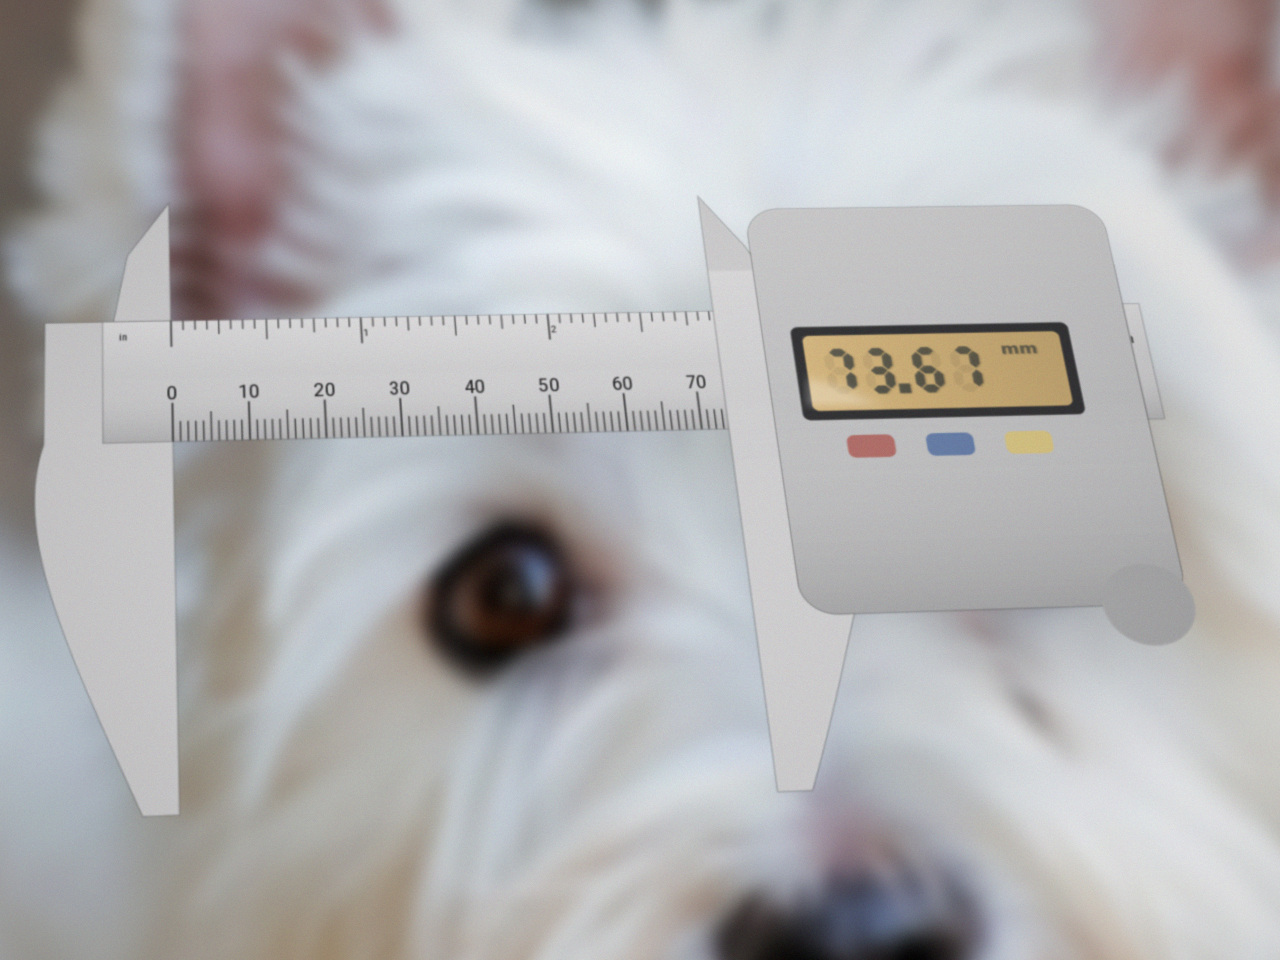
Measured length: 73.67 mm
